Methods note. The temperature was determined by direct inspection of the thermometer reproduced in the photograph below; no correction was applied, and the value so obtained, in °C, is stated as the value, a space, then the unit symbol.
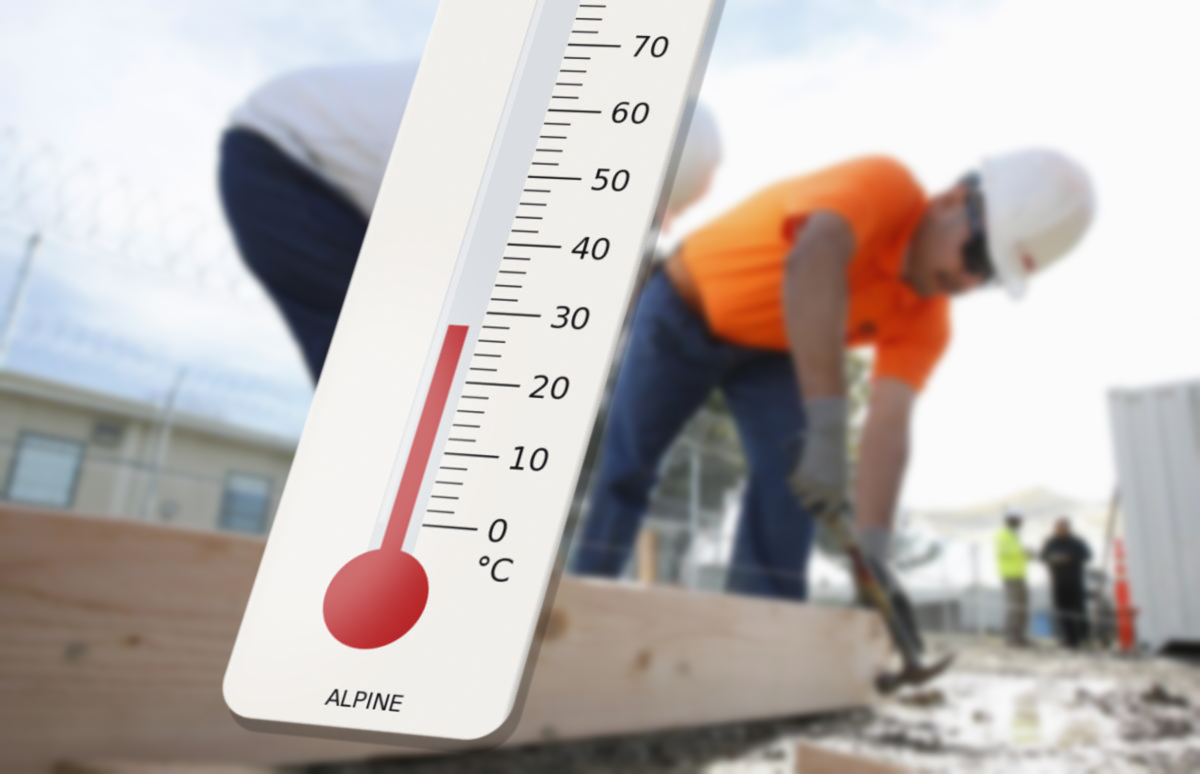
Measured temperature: 28 °C
